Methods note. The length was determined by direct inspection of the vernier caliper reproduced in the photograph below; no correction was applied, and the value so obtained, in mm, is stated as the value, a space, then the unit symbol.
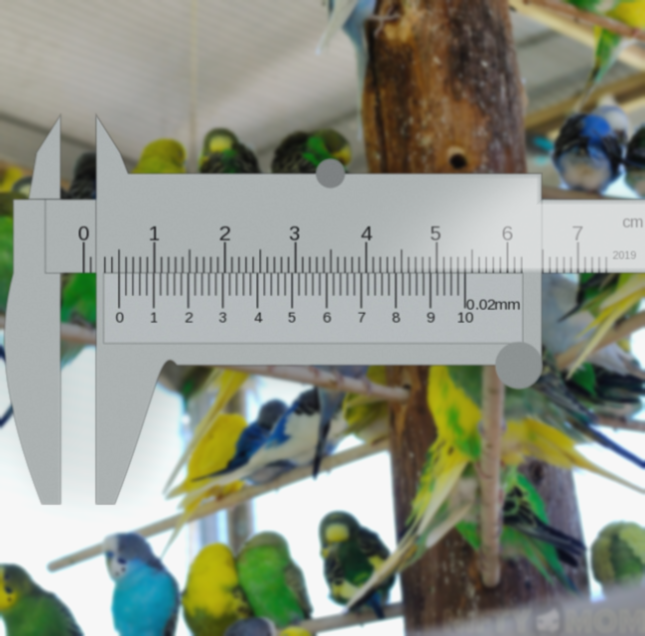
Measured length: 5.0 mm
